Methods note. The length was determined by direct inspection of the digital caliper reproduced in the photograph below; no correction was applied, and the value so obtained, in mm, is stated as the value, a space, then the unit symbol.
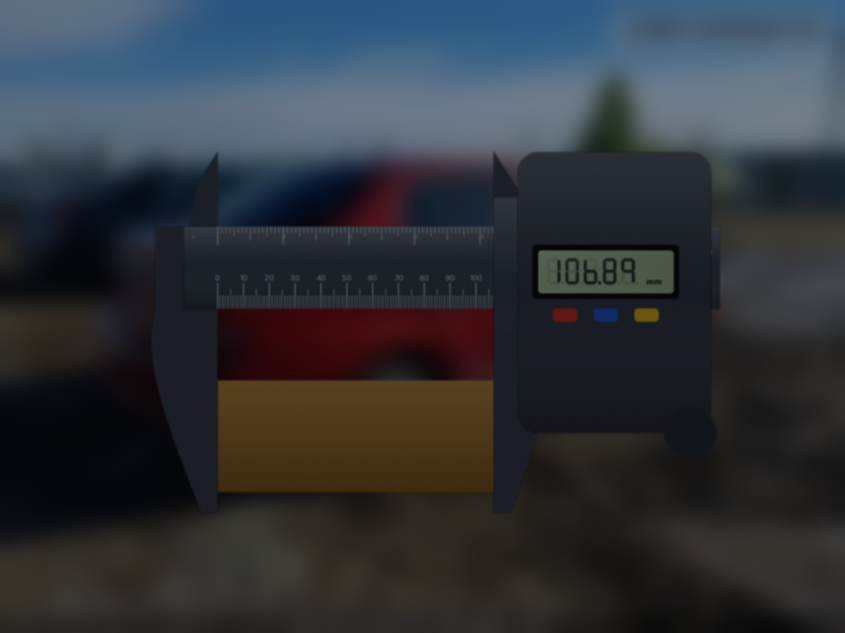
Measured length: 106.89 mm
